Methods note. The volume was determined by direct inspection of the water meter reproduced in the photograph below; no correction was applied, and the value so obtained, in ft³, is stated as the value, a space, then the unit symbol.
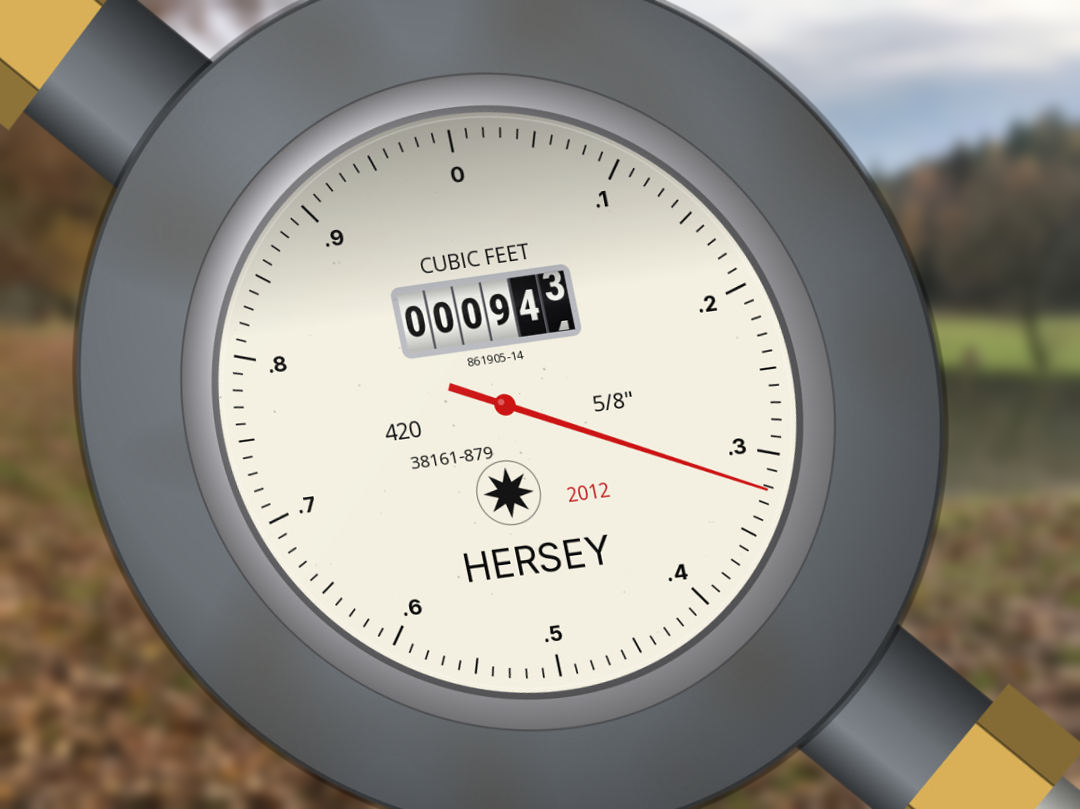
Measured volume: 943.32 ft³
